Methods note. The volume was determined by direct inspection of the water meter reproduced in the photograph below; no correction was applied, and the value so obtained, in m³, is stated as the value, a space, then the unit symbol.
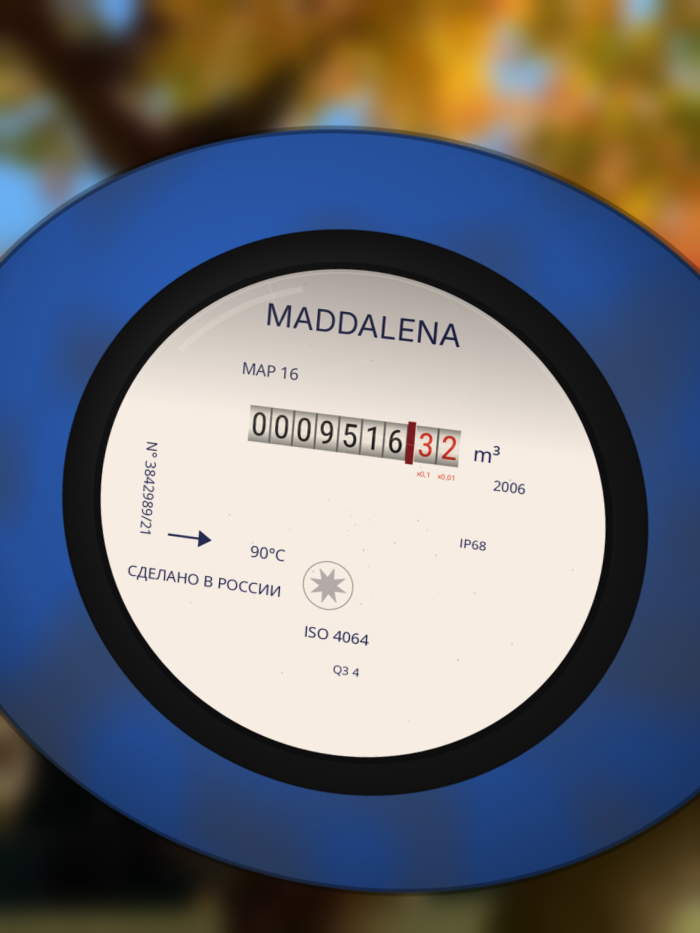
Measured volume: 9516.32 m³
